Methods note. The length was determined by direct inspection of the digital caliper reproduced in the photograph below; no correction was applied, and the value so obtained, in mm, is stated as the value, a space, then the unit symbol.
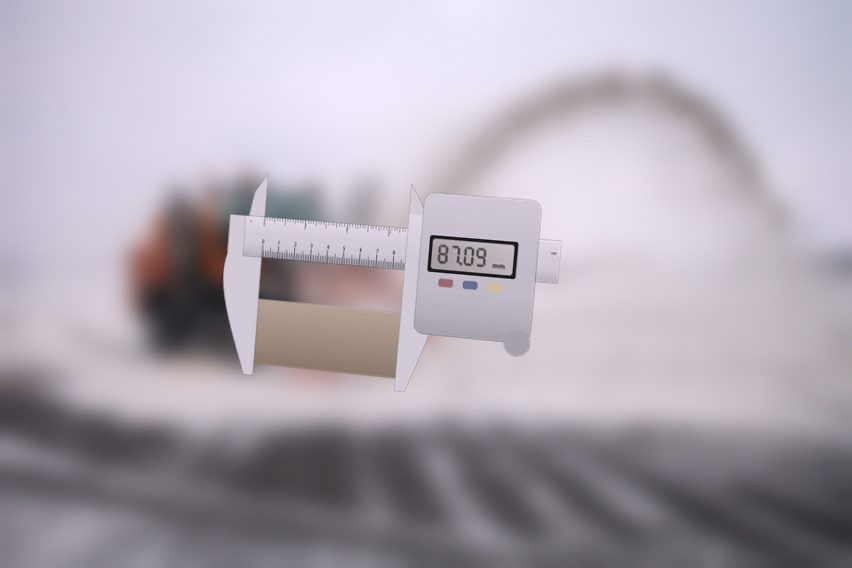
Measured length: 87.09 mm
